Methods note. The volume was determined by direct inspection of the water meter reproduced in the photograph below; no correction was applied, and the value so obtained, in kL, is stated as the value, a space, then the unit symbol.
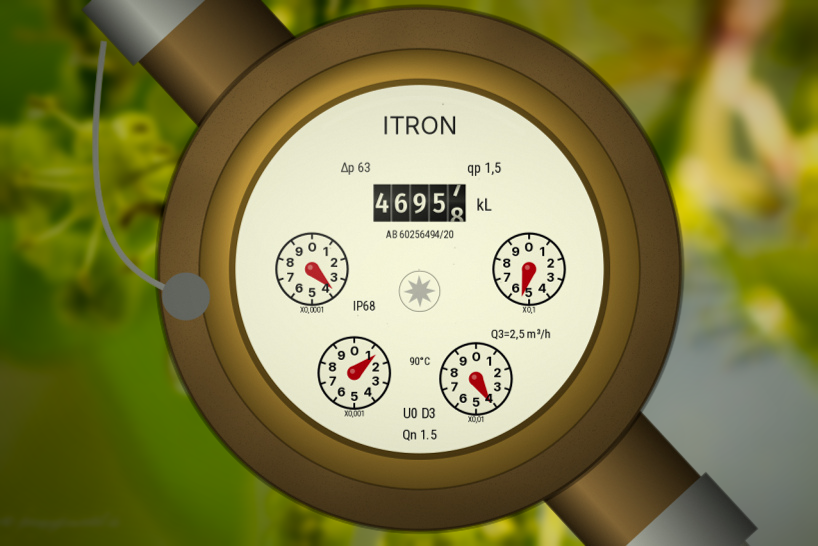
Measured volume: 46957.5413 kL
